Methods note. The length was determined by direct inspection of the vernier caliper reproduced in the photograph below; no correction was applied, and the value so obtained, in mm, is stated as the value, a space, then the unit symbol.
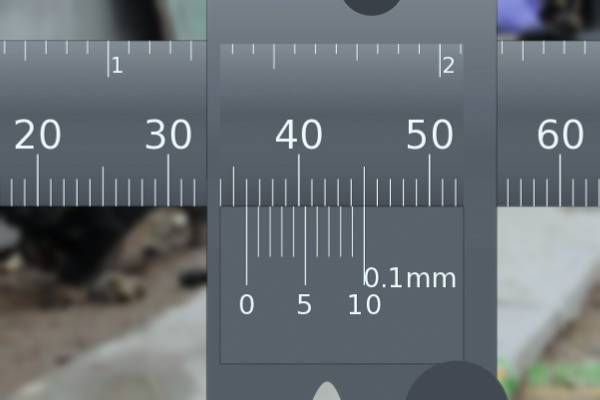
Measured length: 36.0 mm
